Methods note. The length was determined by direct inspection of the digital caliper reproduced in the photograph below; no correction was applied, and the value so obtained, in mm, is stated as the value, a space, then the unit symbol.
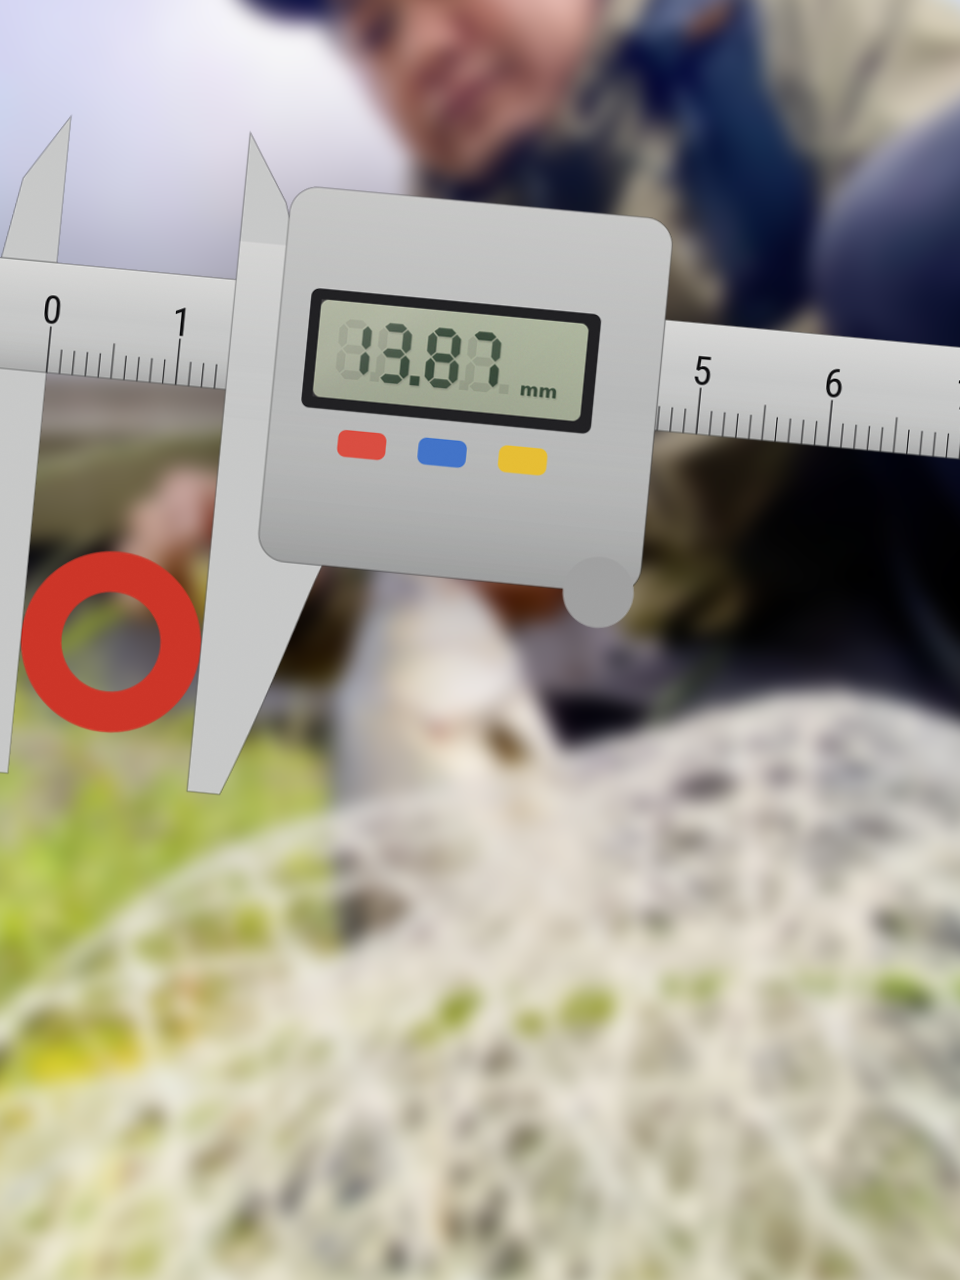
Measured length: 13.87 mm
